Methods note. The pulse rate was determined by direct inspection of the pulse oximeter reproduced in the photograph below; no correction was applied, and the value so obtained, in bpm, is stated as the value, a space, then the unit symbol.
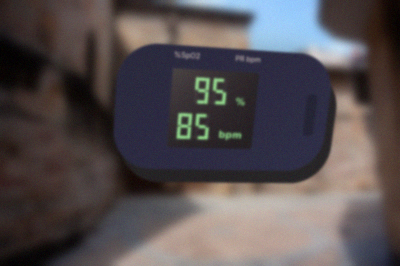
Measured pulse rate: 85 bpm
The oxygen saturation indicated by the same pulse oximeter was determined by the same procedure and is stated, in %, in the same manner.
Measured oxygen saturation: 95 %
